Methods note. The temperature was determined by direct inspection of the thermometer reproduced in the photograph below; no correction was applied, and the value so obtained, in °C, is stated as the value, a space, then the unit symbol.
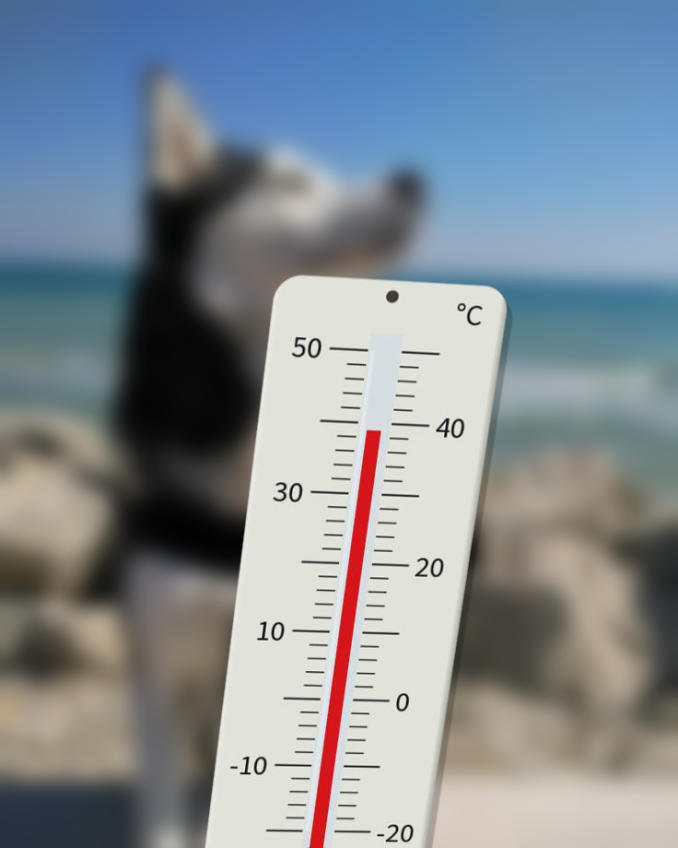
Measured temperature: 39 °C
